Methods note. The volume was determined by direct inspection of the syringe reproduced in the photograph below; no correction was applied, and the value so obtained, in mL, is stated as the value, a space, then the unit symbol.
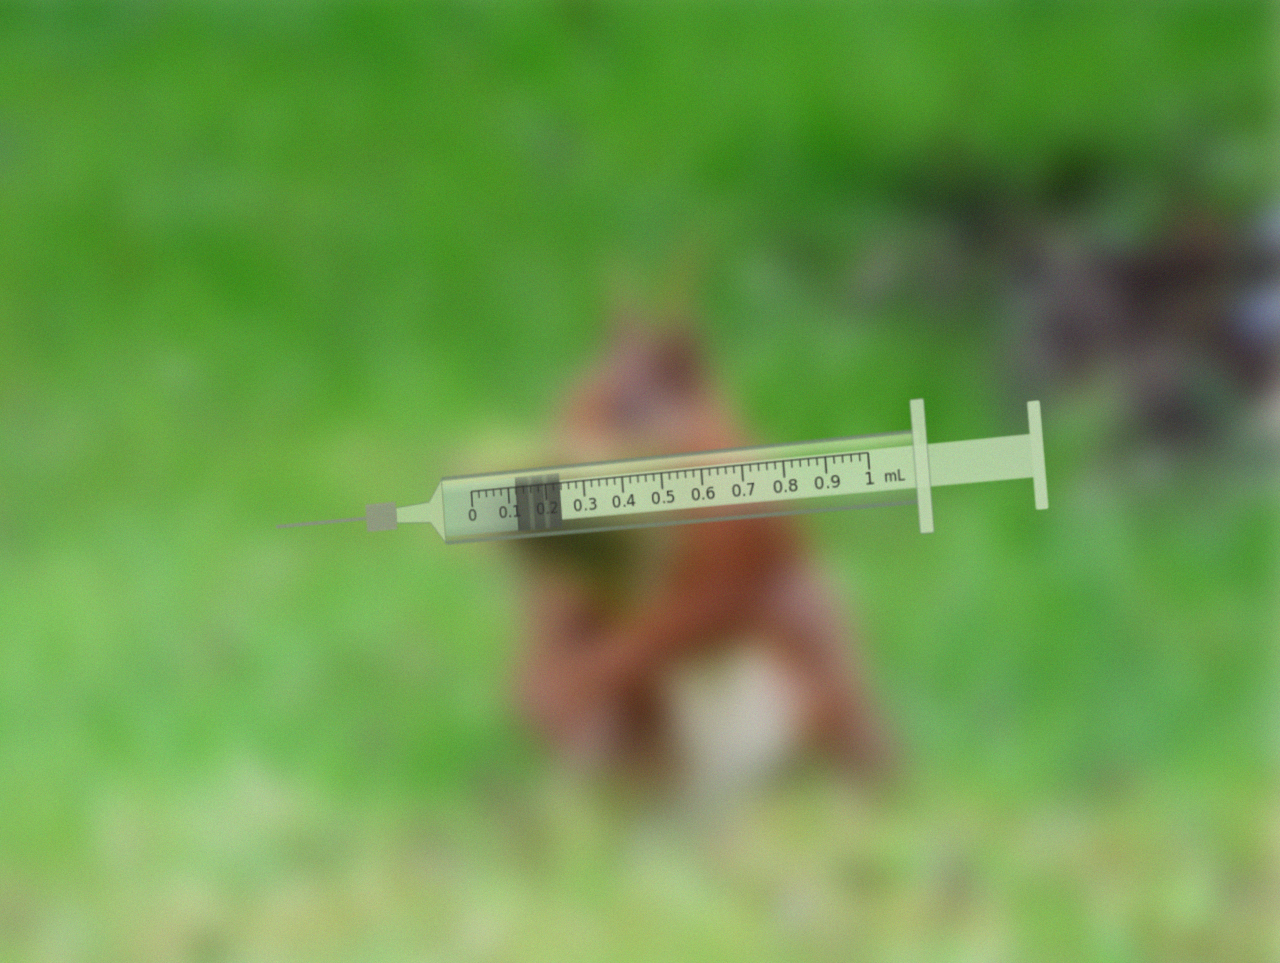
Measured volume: 0.12 mL
